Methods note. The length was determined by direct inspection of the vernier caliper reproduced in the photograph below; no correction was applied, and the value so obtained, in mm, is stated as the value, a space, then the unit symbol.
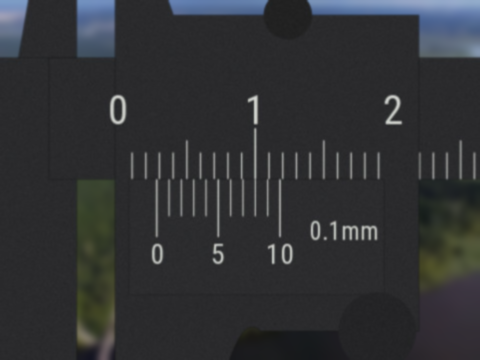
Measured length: 2.8 mm
